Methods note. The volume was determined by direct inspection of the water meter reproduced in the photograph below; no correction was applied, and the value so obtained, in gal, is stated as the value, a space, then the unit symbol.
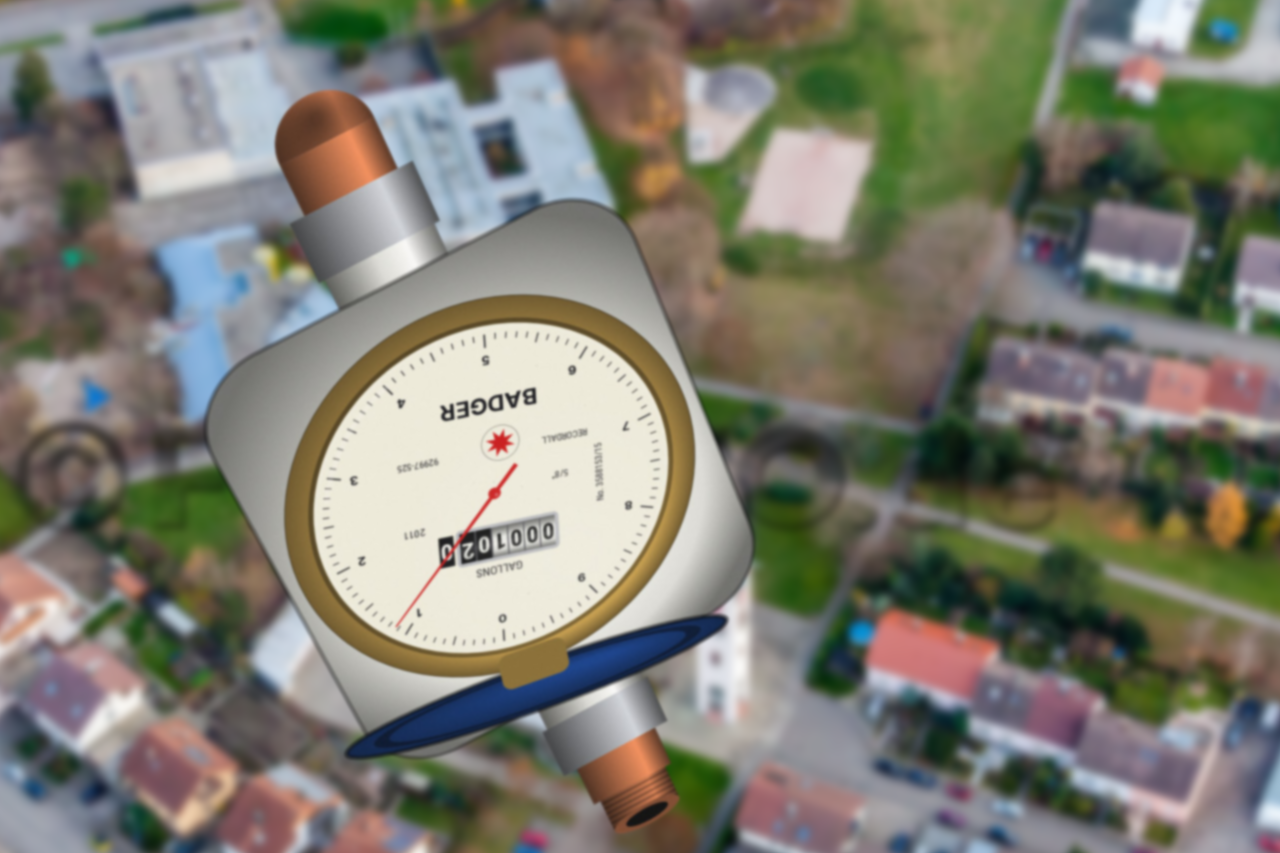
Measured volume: 1021.1 gal
